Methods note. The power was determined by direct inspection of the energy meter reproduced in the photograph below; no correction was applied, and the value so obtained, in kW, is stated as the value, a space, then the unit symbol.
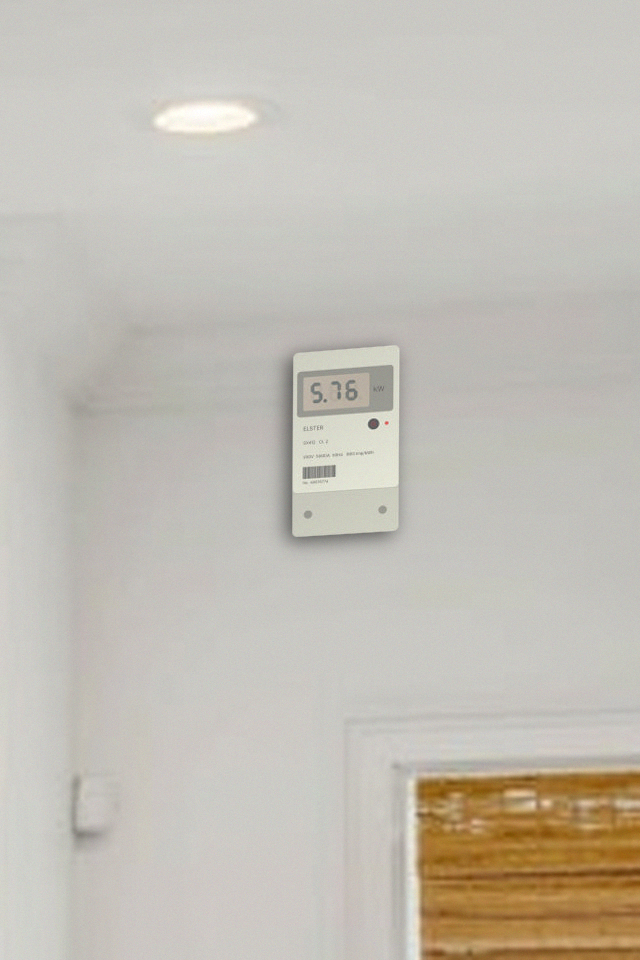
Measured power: 5.76 kW
